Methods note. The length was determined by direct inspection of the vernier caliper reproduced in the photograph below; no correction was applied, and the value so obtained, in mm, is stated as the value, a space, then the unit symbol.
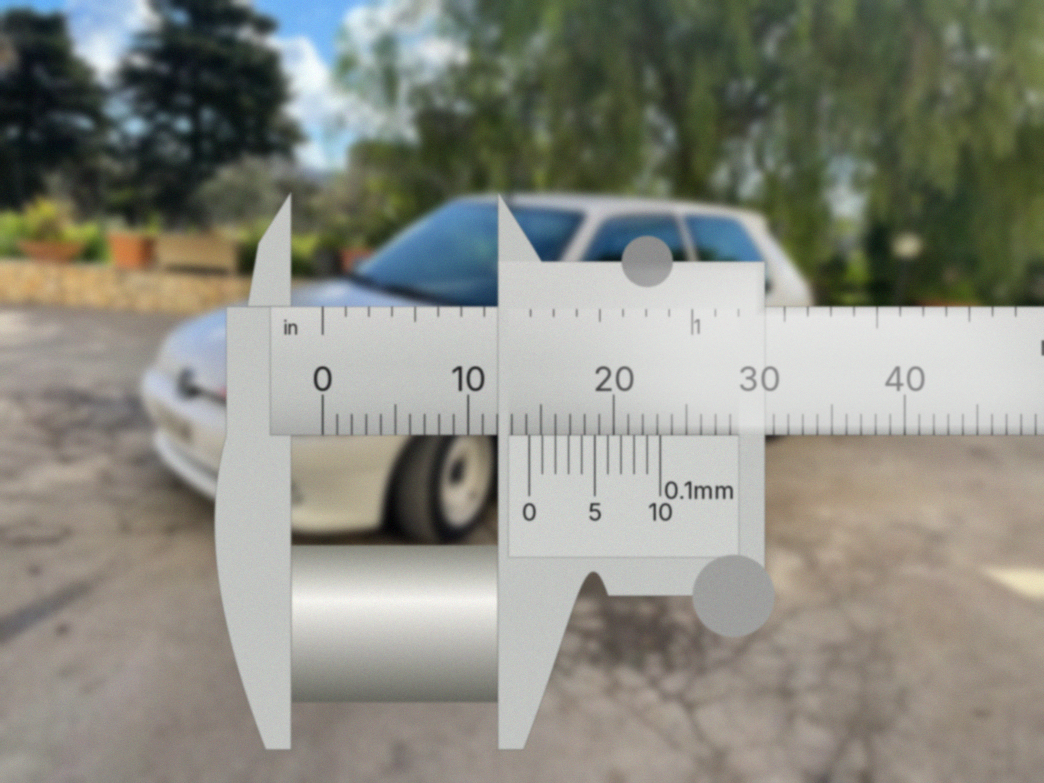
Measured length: 14.2 mm
